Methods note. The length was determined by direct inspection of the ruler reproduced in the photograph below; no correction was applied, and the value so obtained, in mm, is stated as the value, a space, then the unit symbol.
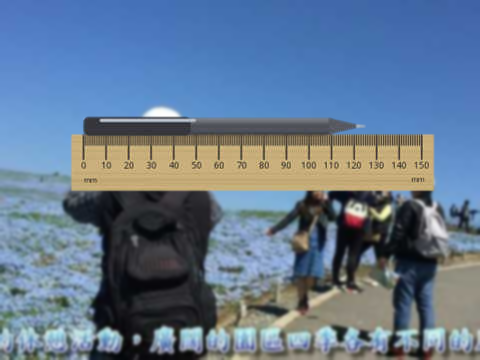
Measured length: 125 mm
